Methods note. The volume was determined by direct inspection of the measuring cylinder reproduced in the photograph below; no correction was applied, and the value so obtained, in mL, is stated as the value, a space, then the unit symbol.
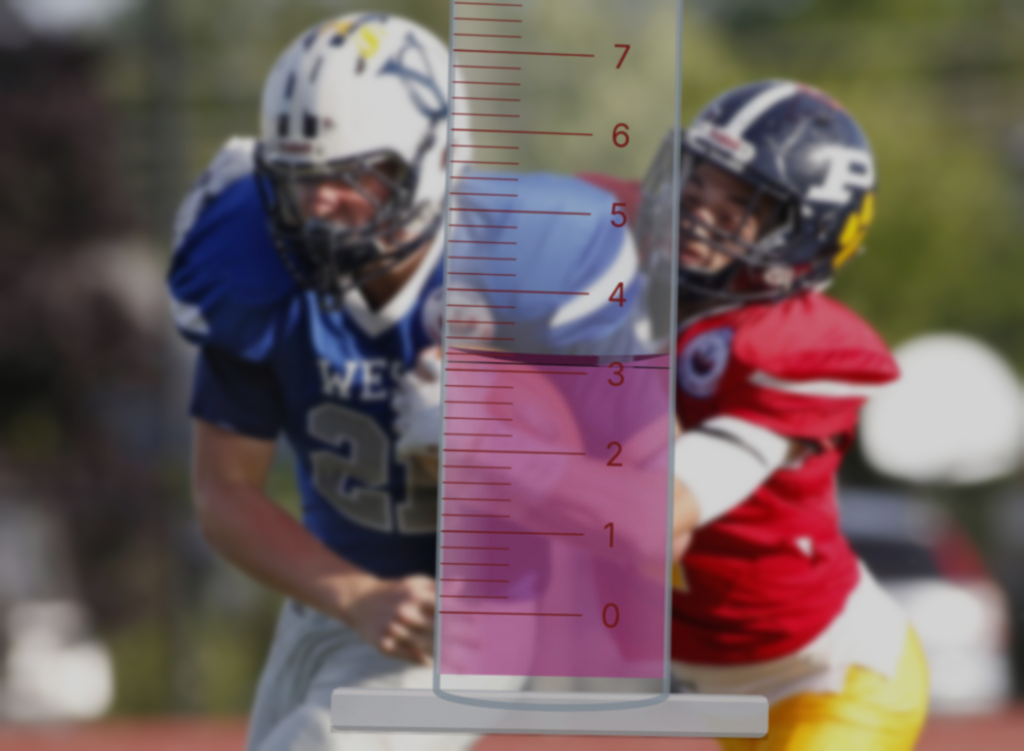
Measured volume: 3.1 mL
